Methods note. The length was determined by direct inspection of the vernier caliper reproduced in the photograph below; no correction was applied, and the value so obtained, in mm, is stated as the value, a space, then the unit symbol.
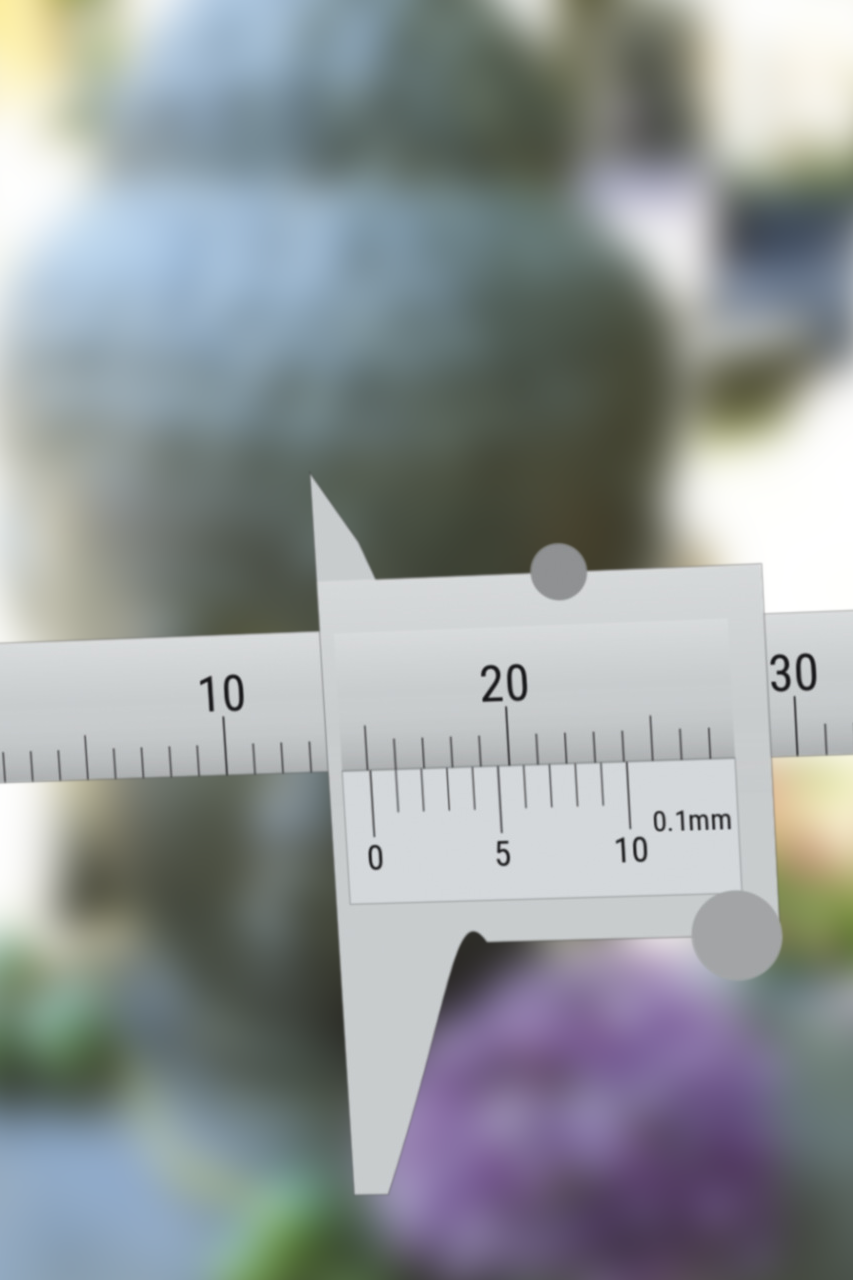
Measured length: 15.1 mm
